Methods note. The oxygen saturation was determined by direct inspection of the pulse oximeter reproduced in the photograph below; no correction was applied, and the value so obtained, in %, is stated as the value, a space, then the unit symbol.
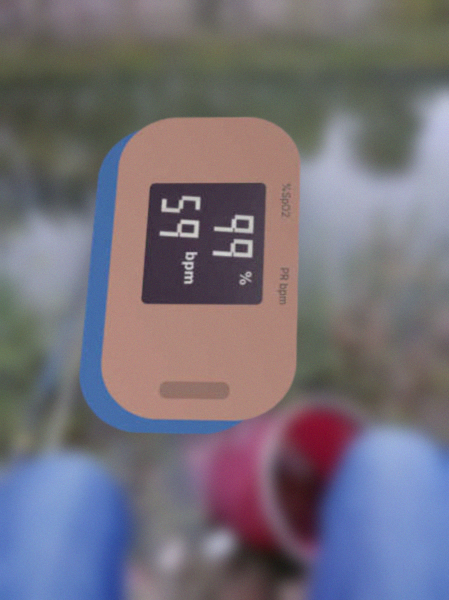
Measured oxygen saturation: 99 %
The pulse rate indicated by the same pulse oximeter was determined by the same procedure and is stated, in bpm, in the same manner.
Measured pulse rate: 59 bpm
